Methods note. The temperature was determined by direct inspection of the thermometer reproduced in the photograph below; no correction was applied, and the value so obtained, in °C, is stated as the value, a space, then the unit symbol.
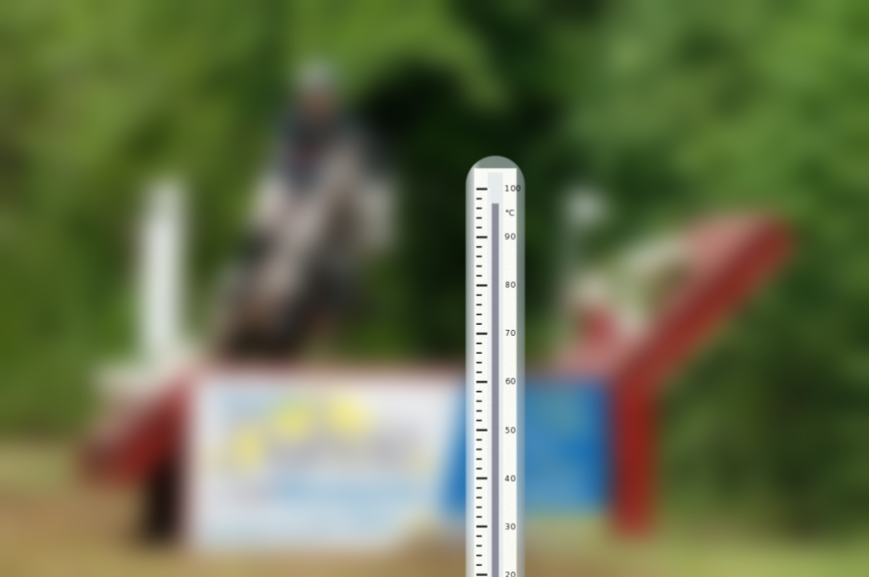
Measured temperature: 97 °C
